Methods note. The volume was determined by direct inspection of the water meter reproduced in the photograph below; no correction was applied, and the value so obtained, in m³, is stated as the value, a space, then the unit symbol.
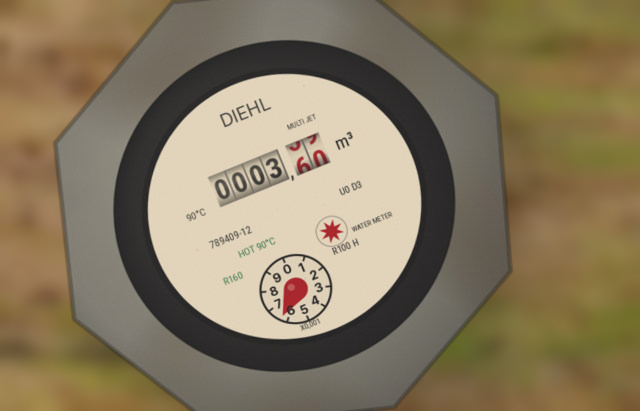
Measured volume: 3.596 m³
